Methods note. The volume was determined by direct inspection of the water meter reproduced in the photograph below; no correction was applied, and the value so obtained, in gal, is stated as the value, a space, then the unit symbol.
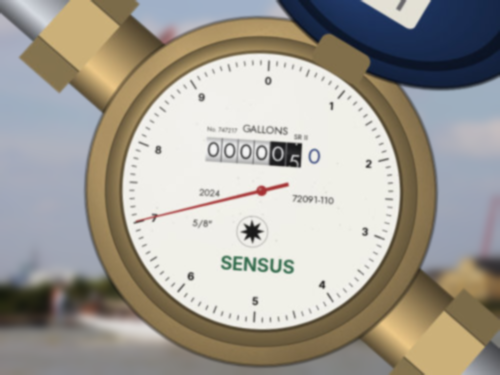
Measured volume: 47.0 gal
